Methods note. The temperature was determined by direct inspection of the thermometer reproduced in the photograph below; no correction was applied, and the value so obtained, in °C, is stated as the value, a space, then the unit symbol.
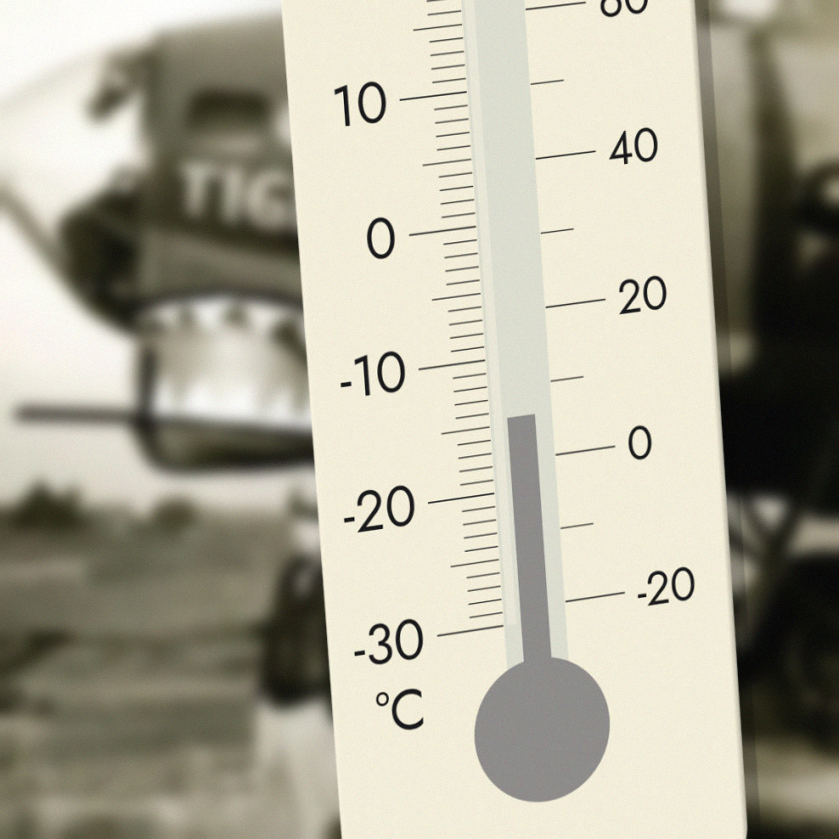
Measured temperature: -14.5 °C
